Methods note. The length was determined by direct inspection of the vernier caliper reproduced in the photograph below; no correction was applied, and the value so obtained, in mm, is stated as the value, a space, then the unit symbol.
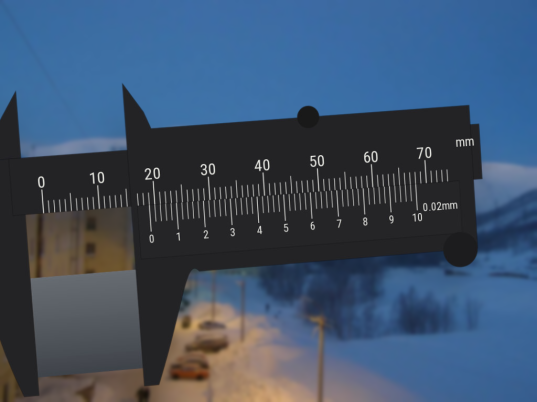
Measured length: 19.0 mm
